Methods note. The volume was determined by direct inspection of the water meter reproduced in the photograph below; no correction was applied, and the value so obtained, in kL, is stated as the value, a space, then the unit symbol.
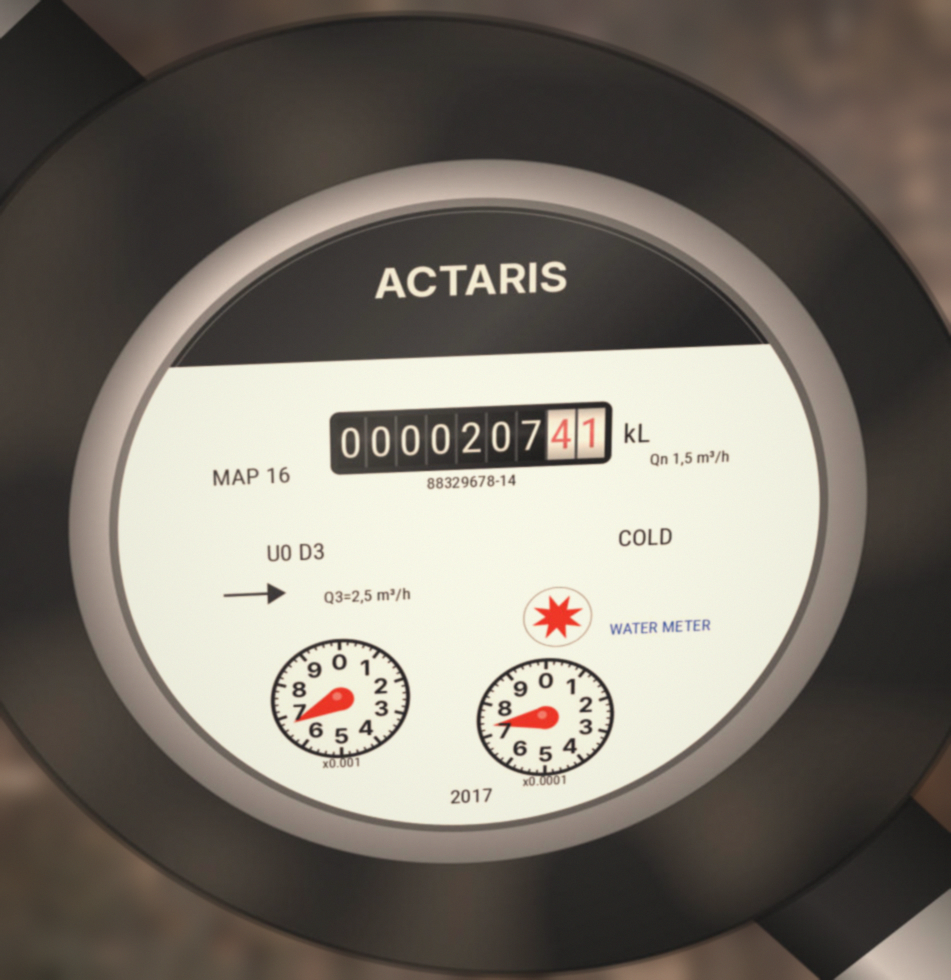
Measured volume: 207.4167 kL
